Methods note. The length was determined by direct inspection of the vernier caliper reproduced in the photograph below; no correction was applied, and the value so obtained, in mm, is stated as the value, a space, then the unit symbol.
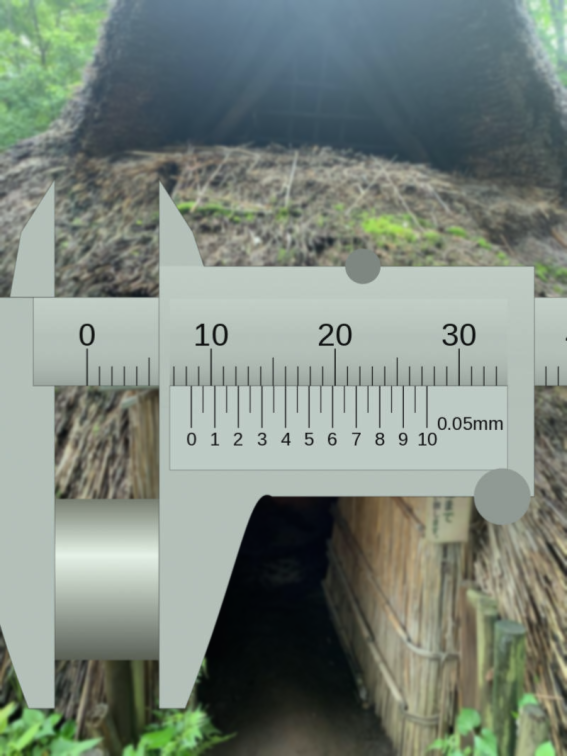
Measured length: 8.4 mm
